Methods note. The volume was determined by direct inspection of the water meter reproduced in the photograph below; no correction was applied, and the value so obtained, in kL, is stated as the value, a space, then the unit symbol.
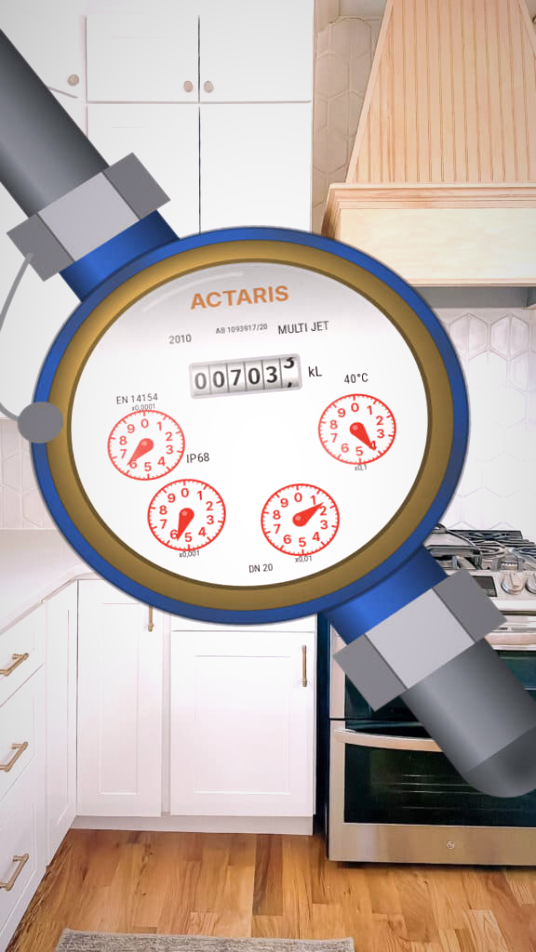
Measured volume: 7033.4156 kL
